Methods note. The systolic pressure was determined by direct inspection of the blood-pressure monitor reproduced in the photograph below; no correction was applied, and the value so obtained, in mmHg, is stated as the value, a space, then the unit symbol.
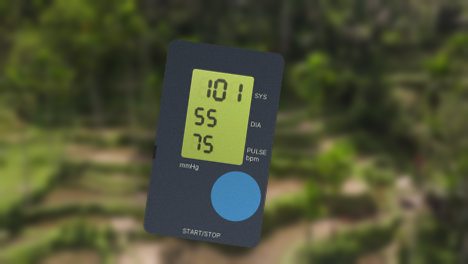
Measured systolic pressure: 101 mmHg
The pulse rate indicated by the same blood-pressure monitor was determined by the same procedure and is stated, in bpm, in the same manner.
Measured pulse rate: 75 bpm
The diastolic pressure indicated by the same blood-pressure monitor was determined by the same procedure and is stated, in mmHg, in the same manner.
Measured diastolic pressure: 55 mmHg
